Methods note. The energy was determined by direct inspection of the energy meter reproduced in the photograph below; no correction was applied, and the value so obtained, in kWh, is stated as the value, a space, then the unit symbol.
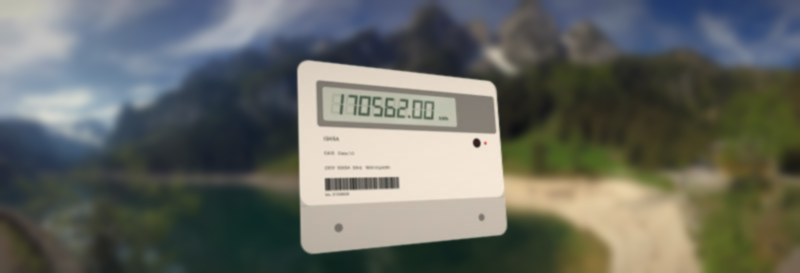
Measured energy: 170562.00 kWh
